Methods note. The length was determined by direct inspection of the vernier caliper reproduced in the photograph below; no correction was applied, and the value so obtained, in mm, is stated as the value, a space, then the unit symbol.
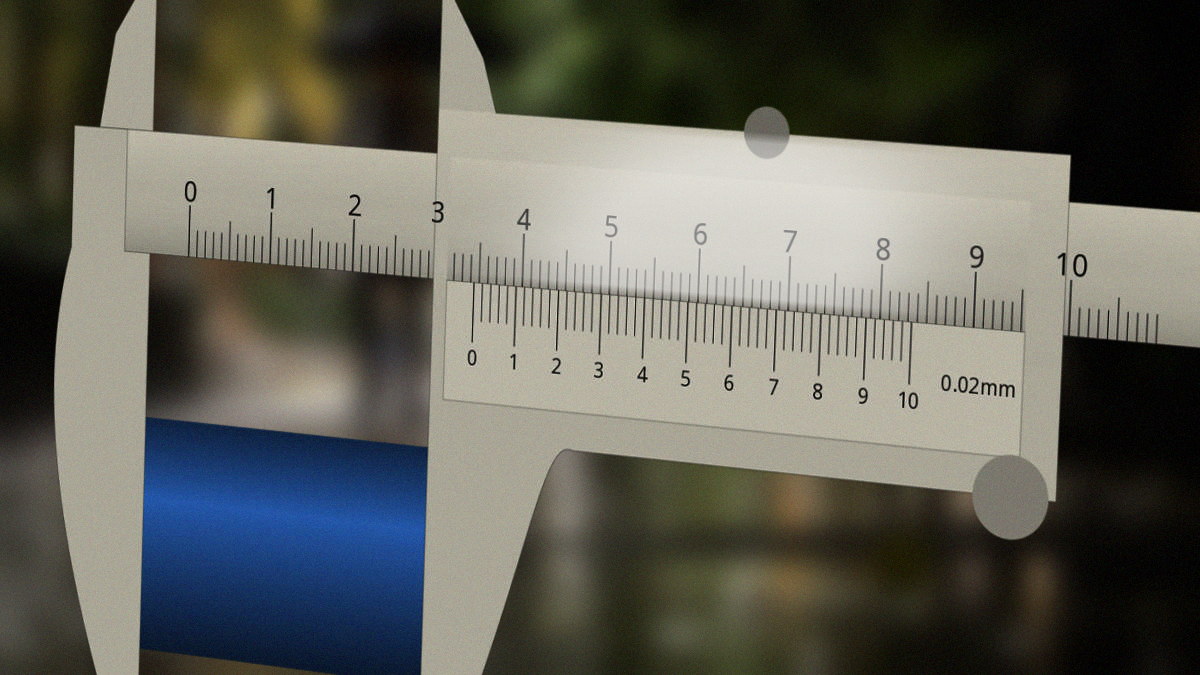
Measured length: 34.4 mm
